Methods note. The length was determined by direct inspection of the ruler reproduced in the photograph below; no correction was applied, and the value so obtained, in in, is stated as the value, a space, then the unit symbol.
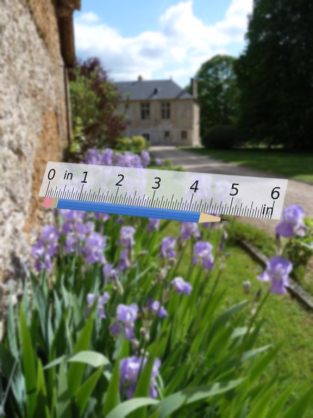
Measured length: 5 in
